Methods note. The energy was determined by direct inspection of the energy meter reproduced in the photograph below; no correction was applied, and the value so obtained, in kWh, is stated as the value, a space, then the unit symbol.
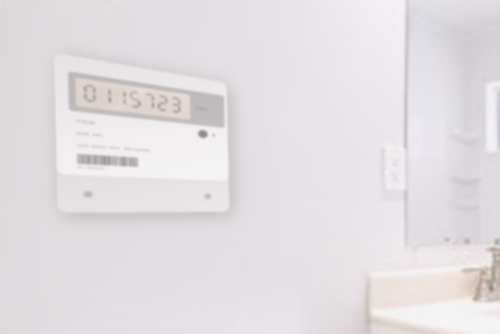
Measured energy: 115723 kWh
